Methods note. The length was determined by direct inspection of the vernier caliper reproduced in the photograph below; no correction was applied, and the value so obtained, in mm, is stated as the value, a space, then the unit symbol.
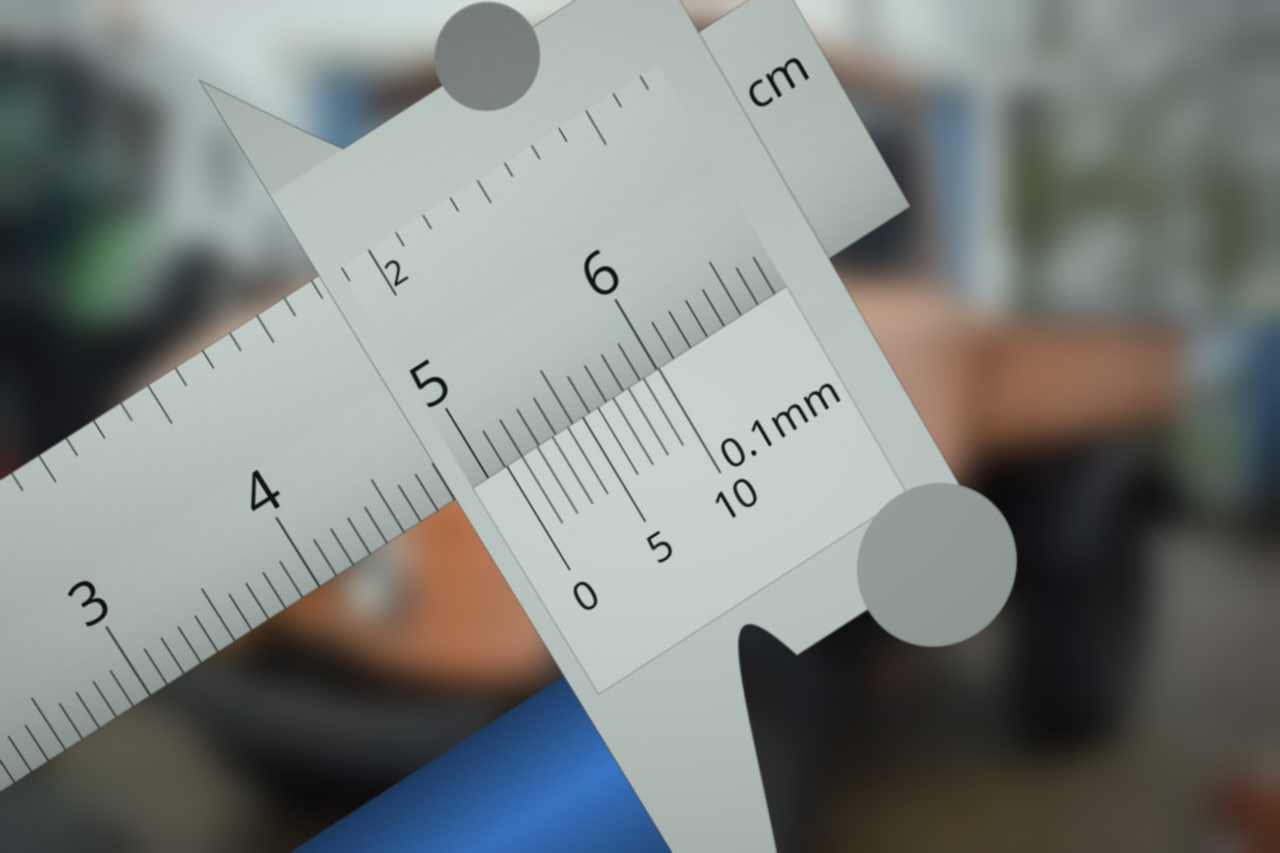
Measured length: 51.1 mm
